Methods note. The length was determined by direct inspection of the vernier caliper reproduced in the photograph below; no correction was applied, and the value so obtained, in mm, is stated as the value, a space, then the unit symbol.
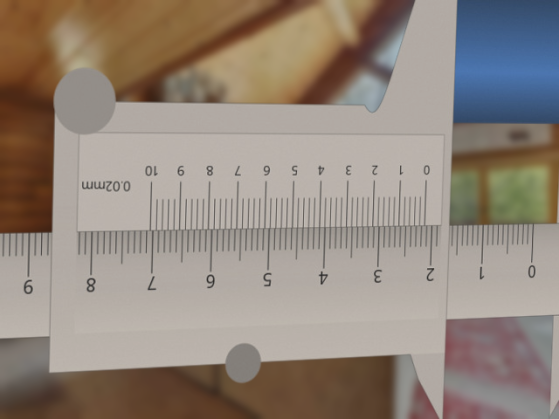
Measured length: 21.4 mm
